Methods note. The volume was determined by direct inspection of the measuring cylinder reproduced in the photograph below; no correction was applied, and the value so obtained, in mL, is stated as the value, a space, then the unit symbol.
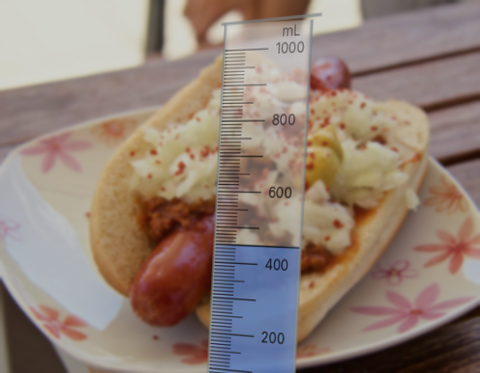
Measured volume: 450 mL
